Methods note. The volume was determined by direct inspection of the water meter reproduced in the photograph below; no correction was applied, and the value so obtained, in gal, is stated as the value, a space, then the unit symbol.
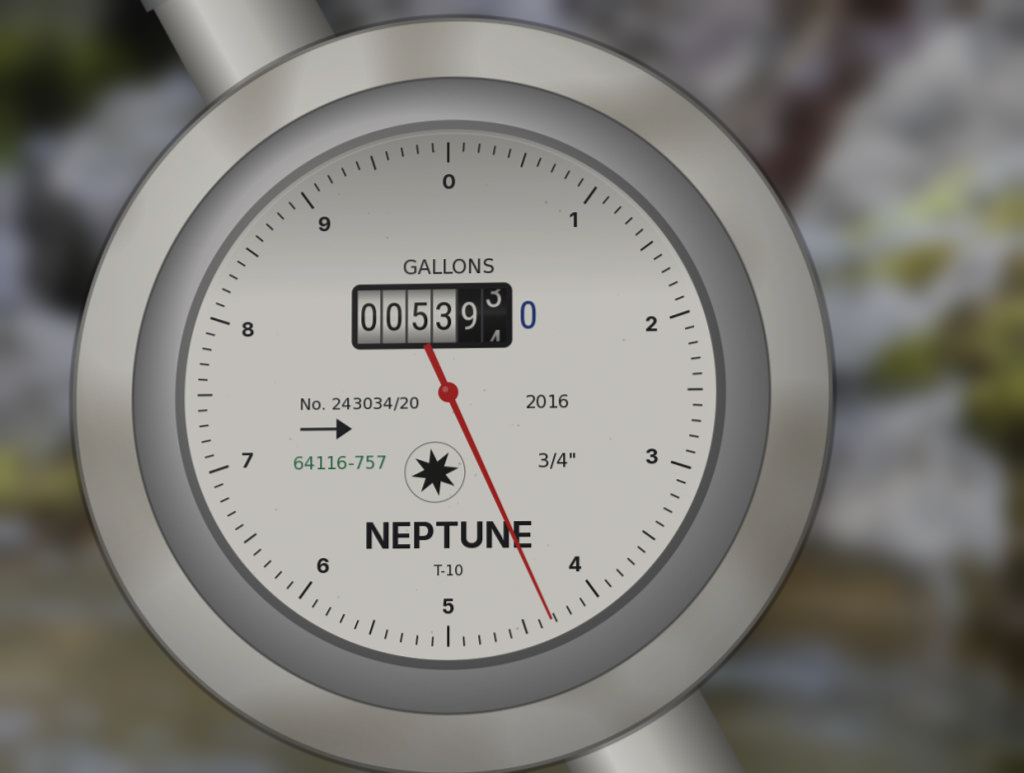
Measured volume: 53934.3 gal
